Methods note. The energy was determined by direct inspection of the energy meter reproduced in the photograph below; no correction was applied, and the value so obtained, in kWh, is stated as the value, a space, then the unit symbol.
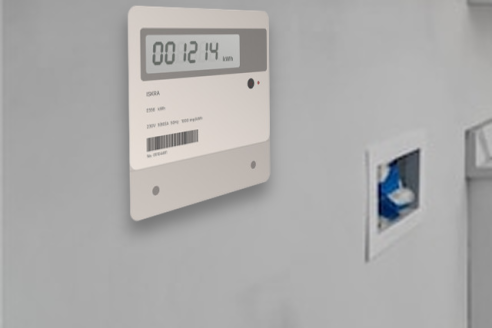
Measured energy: 1214 kWh
